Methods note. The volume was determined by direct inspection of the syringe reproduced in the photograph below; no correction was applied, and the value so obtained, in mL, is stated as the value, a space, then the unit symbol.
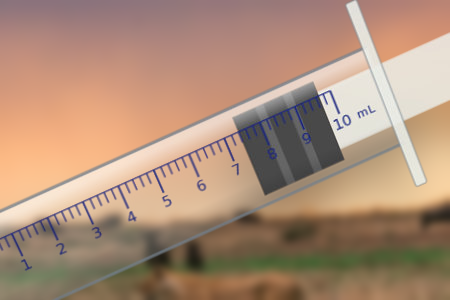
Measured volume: 7.4 mL
